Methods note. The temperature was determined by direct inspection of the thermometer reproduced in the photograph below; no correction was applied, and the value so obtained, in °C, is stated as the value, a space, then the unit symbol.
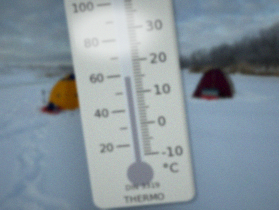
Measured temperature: 15 °C
